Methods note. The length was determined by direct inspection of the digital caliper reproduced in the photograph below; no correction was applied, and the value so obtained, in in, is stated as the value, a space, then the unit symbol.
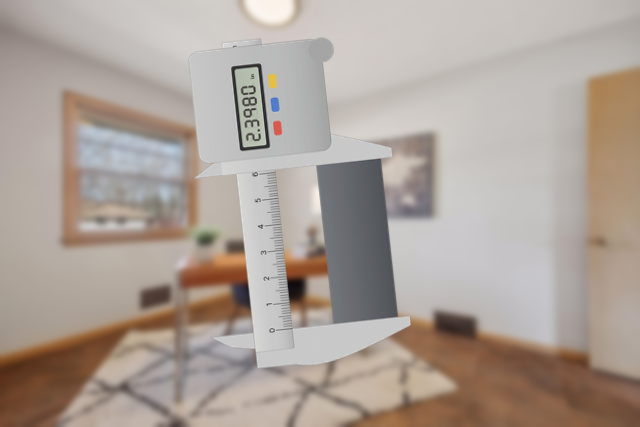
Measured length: 2.3980 in
